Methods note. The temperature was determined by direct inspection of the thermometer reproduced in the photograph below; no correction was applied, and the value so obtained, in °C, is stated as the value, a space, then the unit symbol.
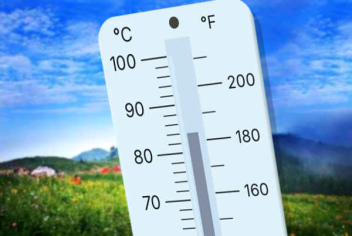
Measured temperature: 84 °C
